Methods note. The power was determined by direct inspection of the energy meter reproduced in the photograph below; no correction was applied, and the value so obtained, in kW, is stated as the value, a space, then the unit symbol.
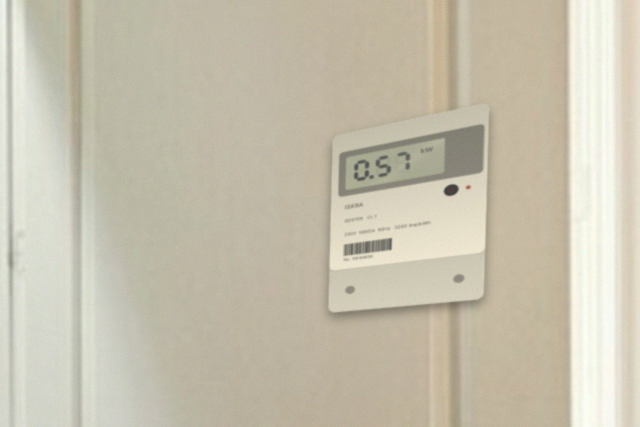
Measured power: 0.57 kW
